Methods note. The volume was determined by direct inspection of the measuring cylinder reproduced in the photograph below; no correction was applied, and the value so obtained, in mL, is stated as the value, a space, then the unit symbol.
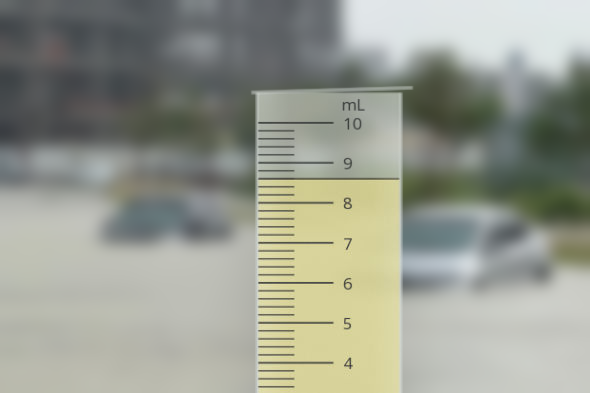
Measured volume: 8.6 mL
